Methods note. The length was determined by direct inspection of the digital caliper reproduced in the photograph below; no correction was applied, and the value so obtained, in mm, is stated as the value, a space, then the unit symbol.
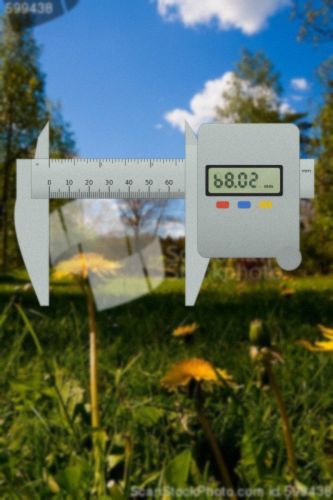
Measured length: 68.02 mm
